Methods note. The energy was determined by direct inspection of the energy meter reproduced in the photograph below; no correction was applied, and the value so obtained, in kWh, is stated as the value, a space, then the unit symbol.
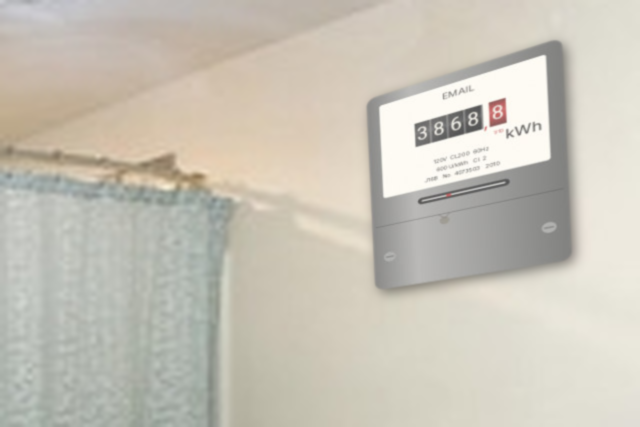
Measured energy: 3868.8 kWh
